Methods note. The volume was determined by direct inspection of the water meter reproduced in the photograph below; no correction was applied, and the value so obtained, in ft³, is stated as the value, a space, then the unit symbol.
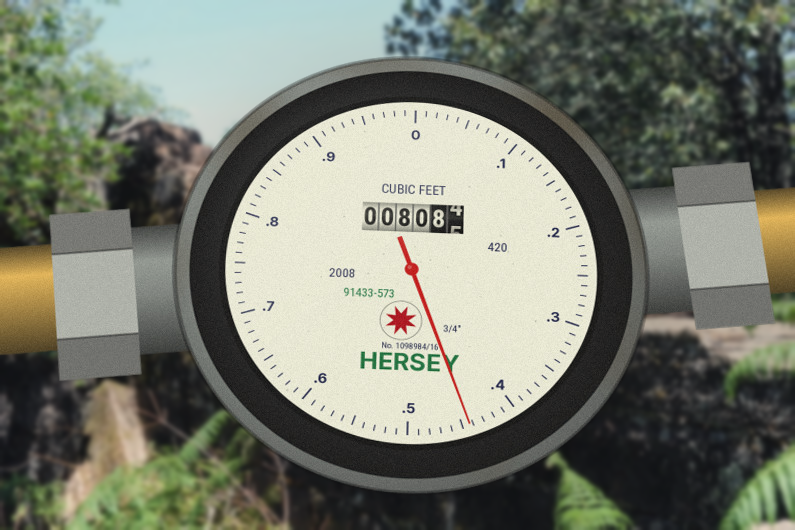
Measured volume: 8084.44 ft³
